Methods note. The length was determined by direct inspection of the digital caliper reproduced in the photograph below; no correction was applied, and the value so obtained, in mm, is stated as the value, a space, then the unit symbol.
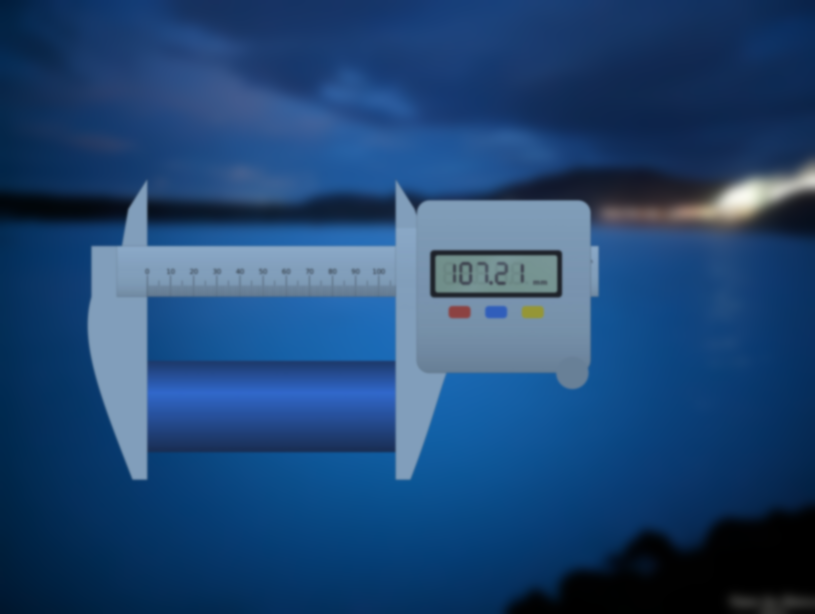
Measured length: 107.21 mm
